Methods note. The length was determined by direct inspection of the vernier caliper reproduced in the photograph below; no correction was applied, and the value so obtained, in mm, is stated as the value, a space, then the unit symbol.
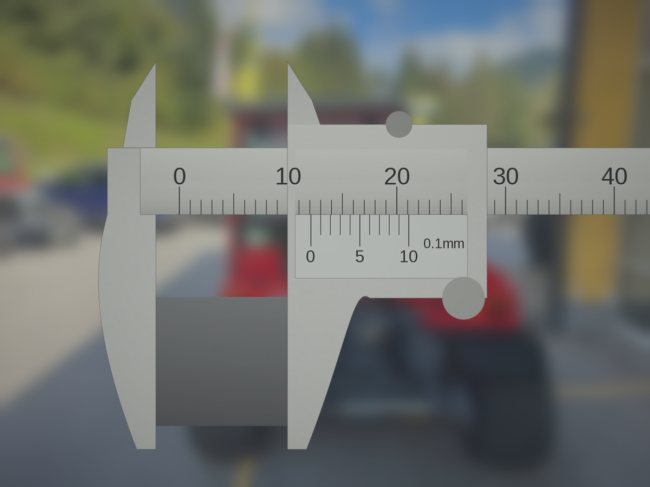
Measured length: 12.1 mm
